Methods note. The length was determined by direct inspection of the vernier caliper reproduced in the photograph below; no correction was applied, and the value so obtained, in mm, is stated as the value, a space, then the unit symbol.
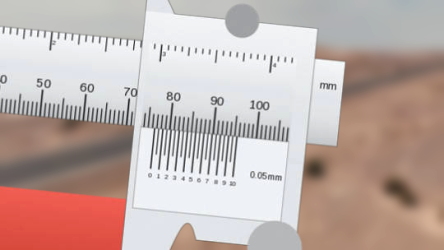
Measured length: 76.5 mm
